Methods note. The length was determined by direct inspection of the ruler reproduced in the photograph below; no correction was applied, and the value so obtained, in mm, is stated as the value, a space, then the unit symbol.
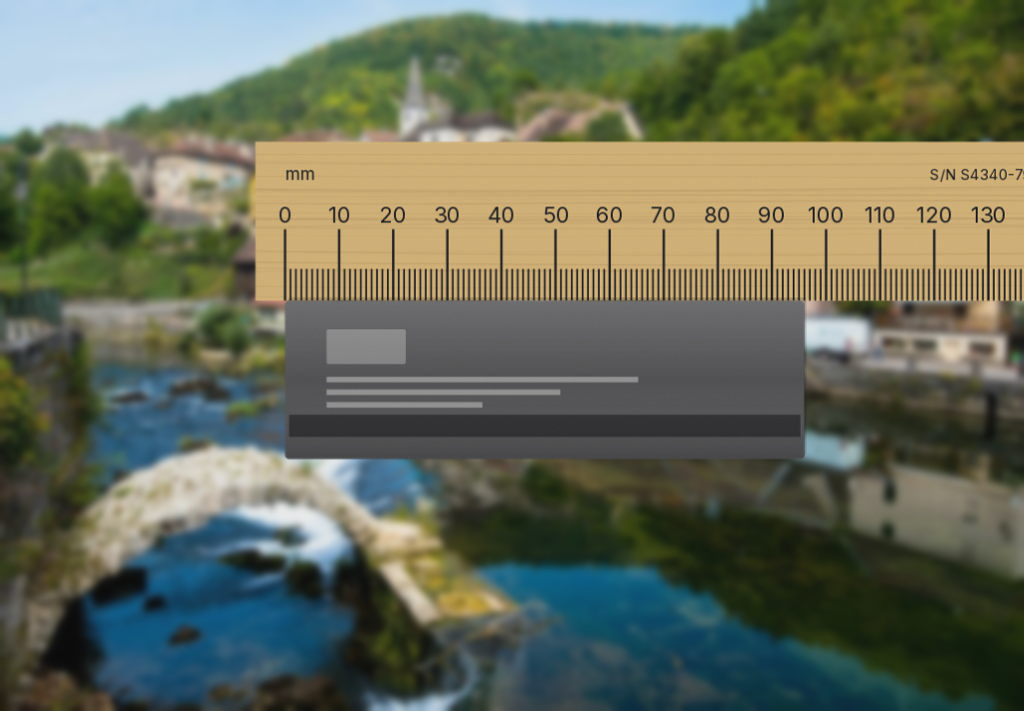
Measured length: 96 mm
